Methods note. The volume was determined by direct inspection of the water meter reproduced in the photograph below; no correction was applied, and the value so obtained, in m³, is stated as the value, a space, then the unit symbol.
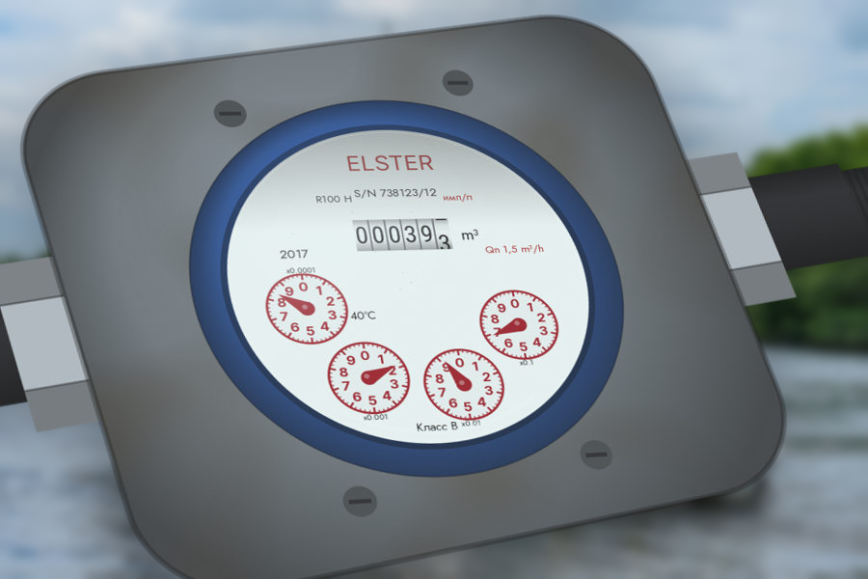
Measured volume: 392.6918 m³
